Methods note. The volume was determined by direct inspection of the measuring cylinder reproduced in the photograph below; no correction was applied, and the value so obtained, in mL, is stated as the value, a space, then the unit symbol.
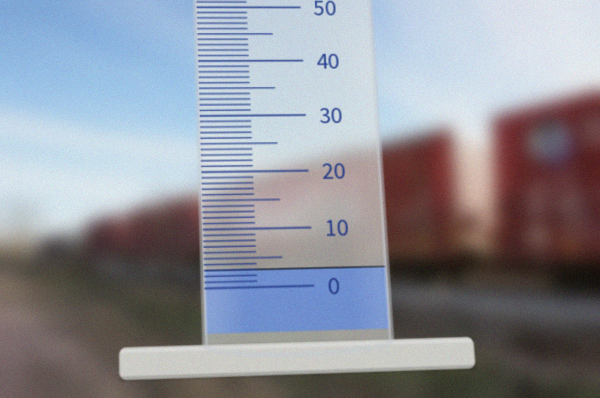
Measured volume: 3 mL
